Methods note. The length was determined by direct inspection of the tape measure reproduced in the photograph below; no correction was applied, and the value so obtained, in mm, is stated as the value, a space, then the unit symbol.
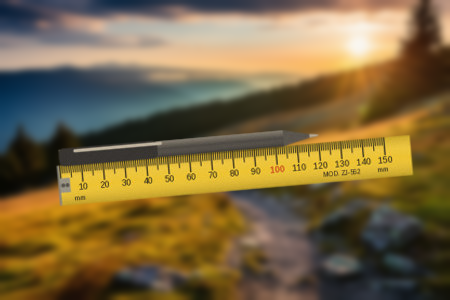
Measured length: 120 mm
